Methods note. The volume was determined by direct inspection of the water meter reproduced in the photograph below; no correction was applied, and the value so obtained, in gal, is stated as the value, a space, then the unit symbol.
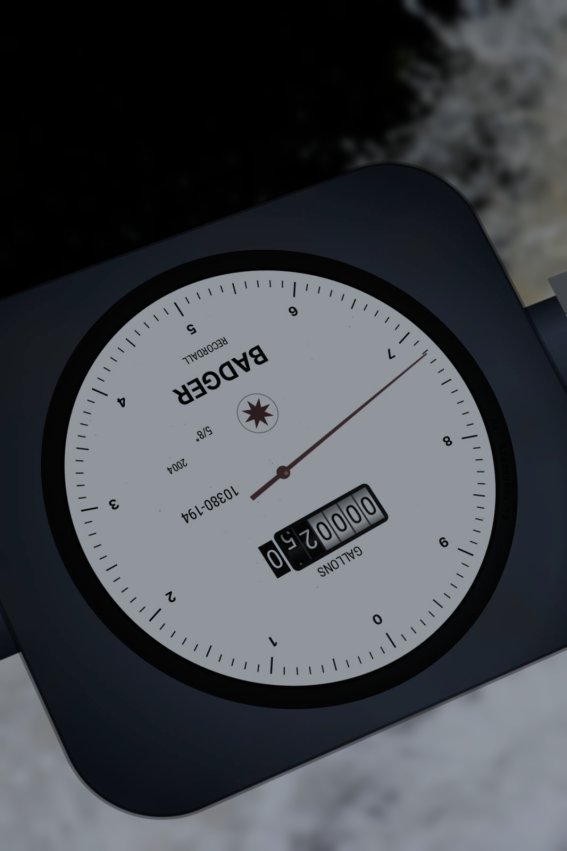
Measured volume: 247.2 gal
